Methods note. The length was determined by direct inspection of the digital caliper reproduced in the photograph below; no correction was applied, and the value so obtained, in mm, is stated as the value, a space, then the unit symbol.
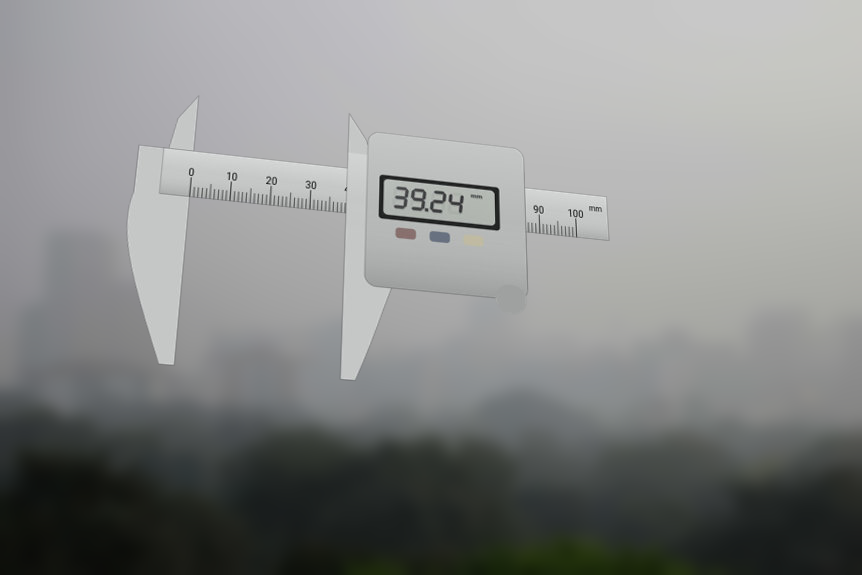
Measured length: 39.24 mm
